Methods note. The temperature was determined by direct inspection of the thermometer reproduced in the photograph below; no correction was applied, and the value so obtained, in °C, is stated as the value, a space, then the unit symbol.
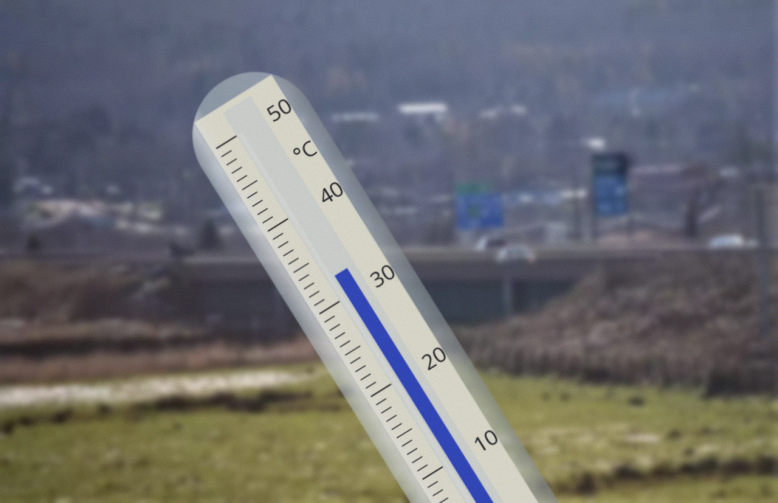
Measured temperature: 32.5 °C
